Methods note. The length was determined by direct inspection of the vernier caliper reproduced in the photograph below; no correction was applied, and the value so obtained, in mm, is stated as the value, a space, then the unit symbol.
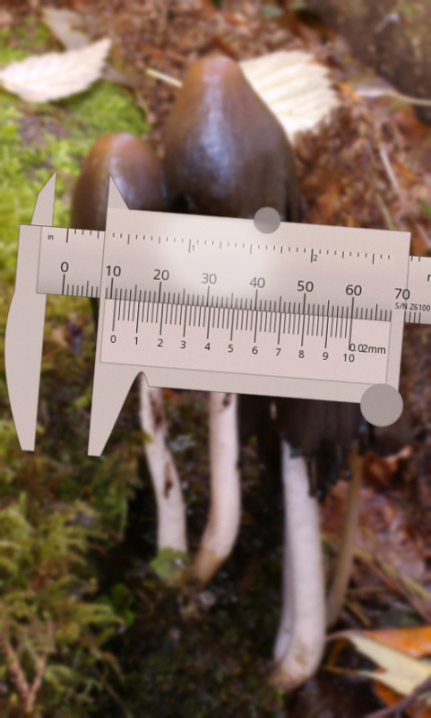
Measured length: 11.0 mm
